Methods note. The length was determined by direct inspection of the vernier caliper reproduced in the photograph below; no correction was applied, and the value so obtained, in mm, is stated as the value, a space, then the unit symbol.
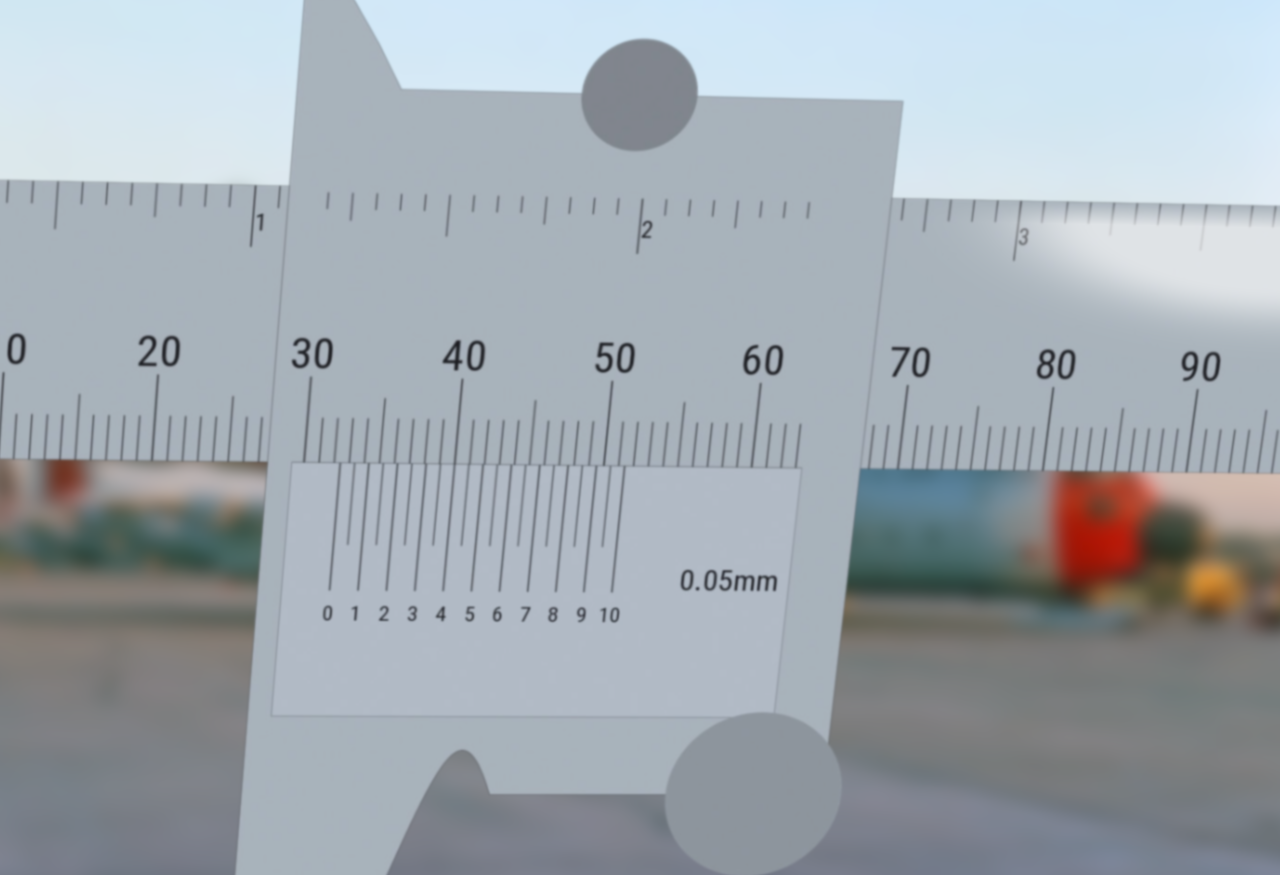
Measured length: 32.4 mm
